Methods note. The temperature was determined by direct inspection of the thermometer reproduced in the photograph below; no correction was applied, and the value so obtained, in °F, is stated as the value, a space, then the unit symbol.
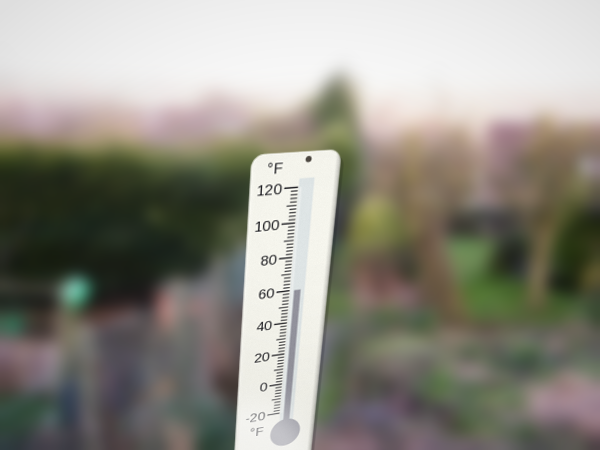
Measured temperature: 60 °F
